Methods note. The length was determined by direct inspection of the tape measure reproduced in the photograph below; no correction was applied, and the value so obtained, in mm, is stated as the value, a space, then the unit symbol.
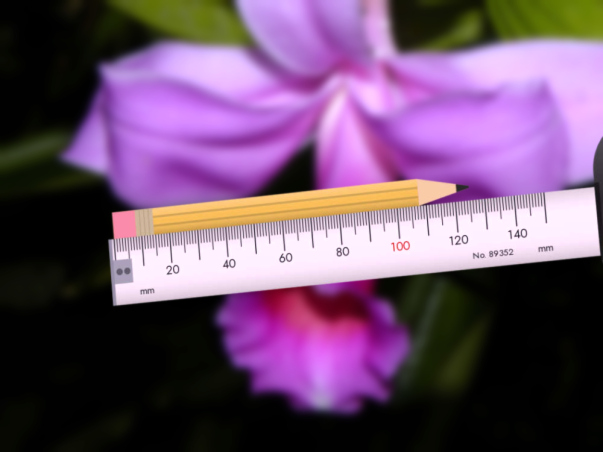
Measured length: 125 mm
